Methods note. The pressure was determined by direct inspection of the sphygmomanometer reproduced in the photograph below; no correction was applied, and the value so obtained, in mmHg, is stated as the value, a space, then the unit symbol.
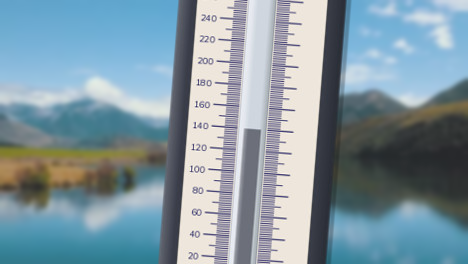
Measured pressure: 140 mmHg
